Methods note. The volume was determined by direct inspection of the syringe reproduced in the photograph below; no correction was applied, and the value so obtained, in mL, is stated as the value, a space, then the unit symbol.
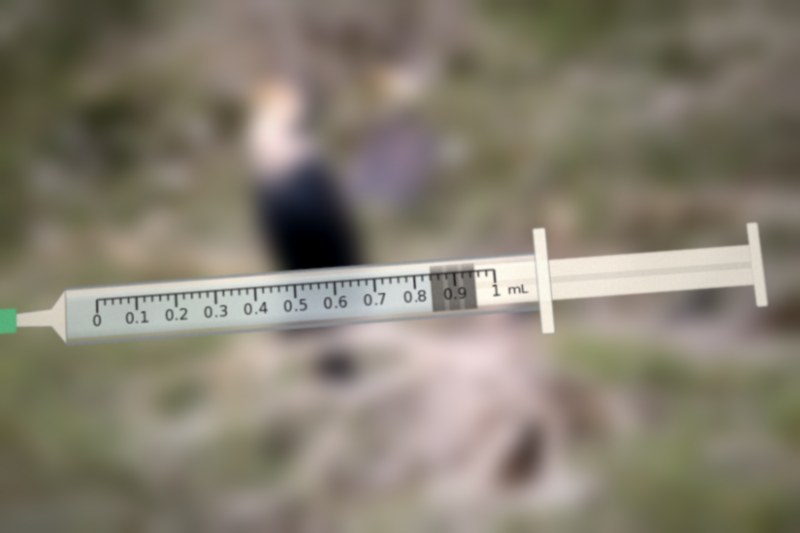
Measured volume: 0.84 mL
